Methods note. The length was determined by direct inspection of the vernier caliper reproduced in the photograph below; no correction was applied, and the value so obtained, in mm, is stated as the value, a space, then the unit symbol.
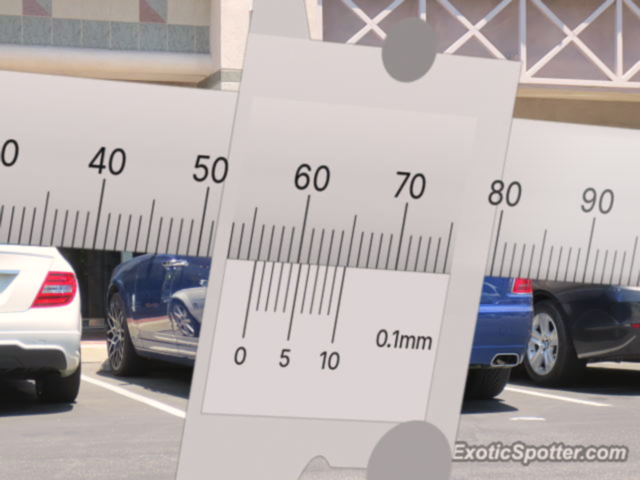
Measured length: 55.8 mm
